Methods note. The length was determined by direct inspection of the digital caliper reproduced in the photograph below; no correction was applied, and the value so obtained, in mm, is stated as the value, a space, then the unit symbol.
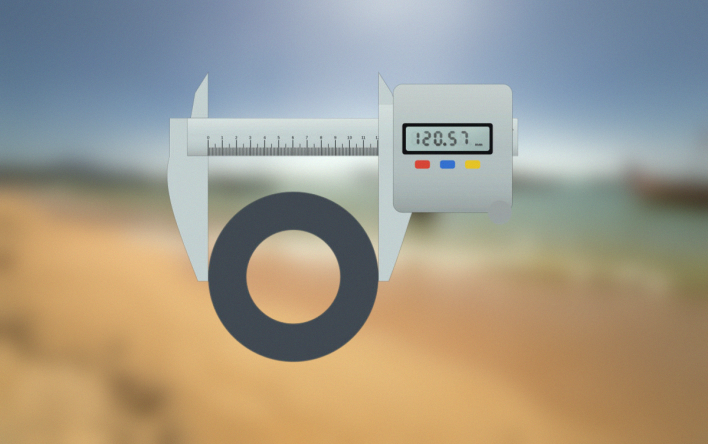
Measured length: 120.57 mm
